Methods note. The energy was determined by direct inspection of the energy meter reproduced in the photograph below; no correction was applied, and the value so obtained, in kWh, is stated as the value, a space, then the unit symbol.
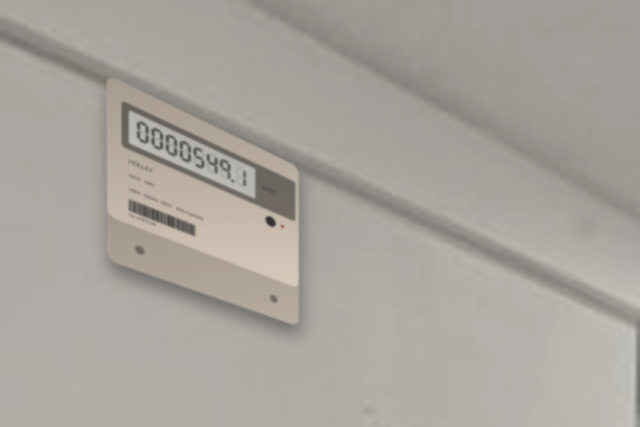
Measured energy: 549.1 kWh
